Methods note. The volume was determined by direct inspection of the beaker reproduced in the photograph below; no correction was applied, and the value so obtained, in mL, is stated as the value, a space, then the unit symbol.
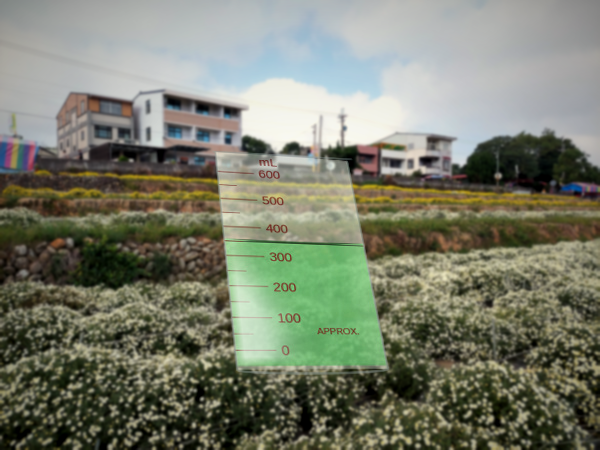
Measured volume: 350 mL
